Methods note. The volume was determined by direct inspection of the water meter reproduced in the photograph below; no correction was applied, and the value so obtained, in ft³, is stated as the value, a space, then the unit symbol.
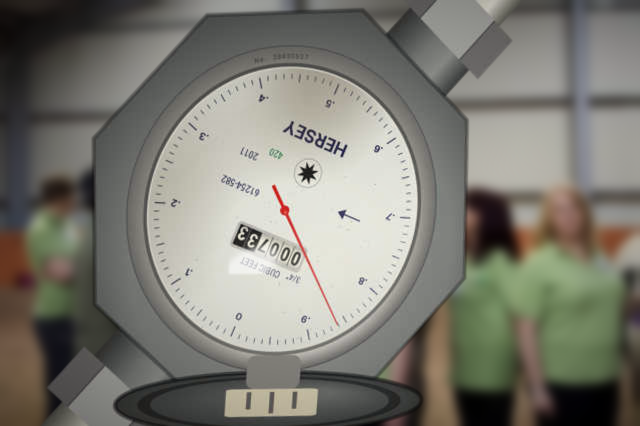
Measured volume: 732.86 ft³
